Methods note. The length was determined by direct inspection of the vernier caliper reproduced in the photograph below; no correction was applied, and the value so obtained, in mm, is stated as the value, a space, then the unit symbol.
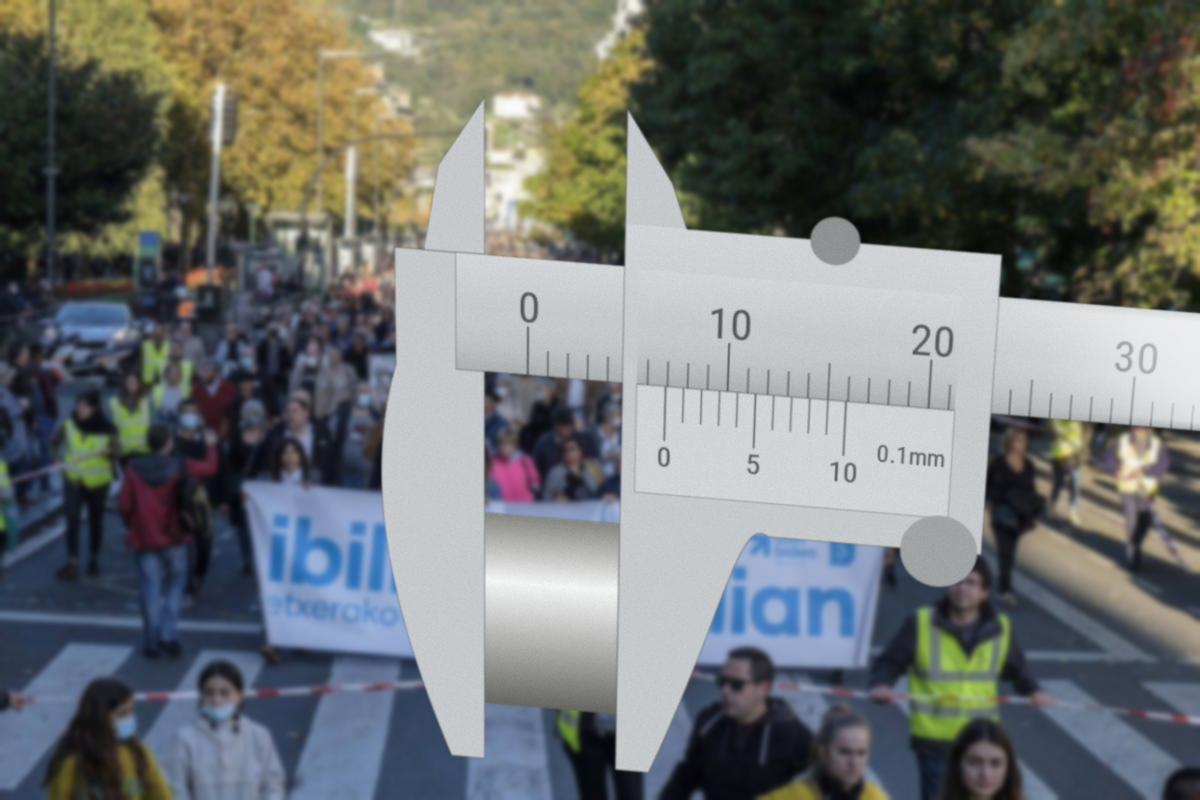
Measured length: 6.9 mm
